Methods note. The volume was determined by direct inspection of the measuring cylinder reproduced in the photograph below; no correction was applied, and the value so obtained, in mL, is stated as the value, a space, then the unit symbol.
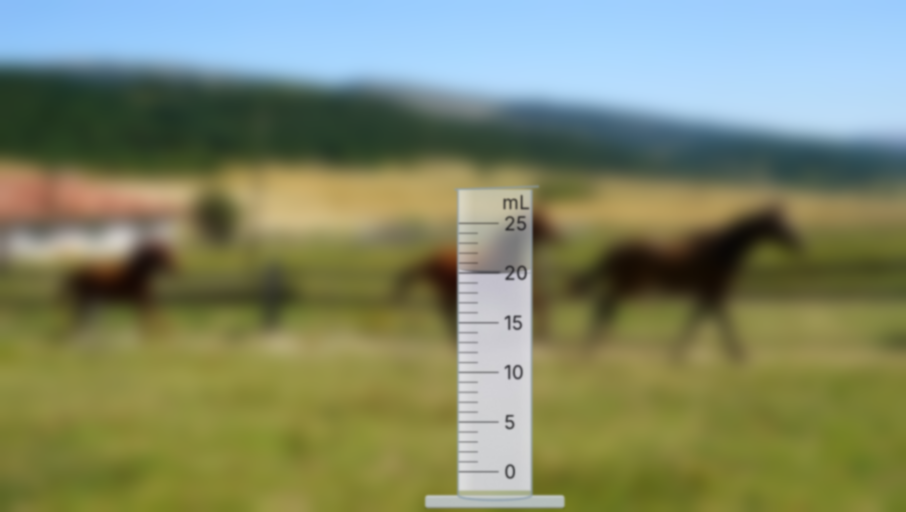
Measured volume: 20 mL
